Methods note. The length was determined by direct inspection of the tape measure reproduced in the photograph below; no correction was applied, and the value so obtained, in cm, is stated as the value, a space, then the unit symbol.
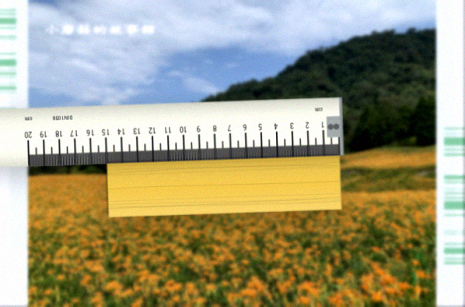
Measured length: 15 cm
